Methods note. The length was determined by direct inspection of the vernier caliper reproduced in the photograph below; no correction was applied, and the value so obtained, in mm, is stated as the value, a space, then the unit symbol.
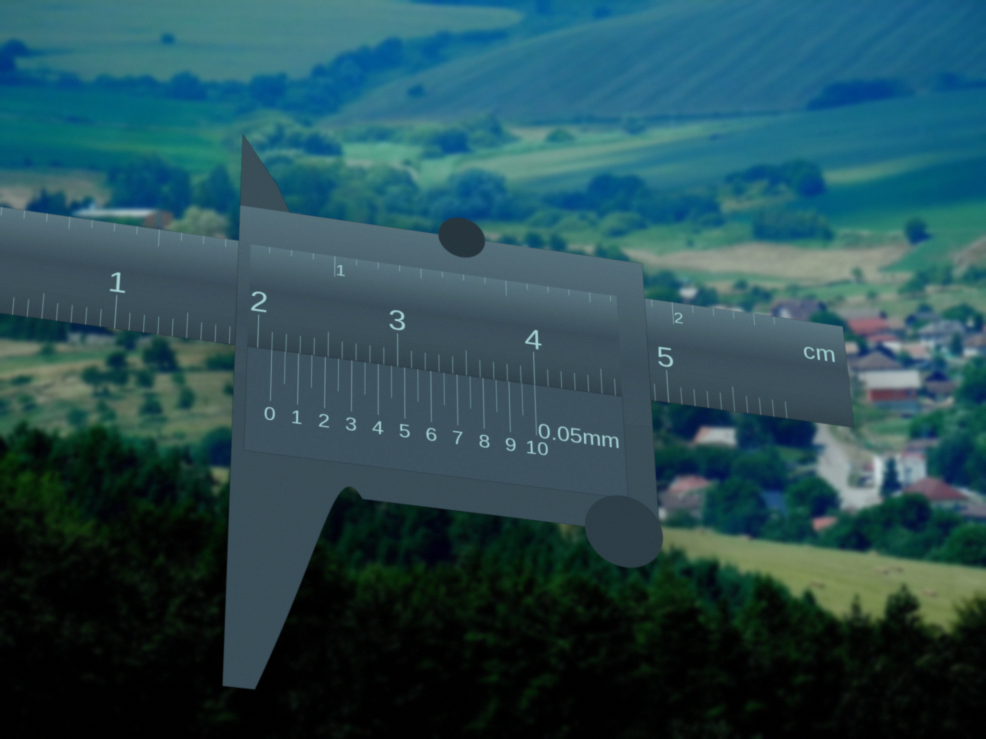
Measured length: 21.0 mm
